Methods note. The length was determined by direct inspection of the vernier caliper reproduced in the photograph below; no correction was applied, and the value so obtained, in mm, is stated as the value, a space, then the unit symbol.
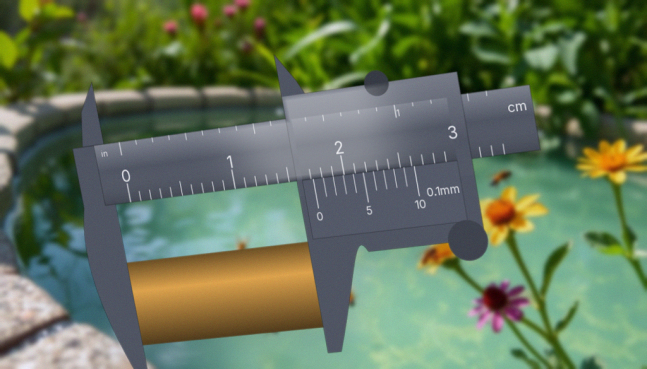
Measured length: 17.2 mm
